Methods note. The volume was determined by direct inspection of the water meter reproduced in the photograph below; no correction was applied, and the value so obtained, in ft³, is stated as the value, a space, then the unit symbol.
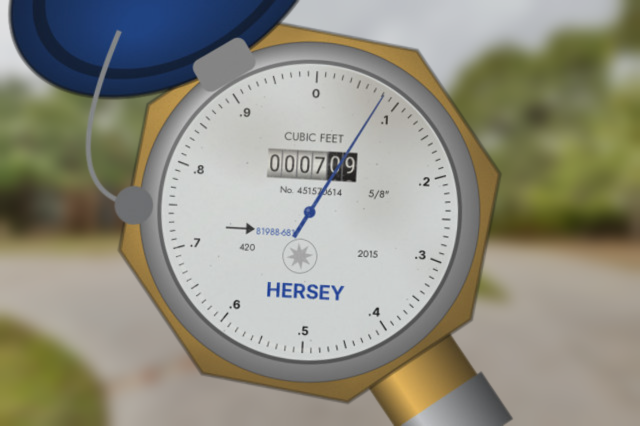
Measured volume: 709.08 ft³
